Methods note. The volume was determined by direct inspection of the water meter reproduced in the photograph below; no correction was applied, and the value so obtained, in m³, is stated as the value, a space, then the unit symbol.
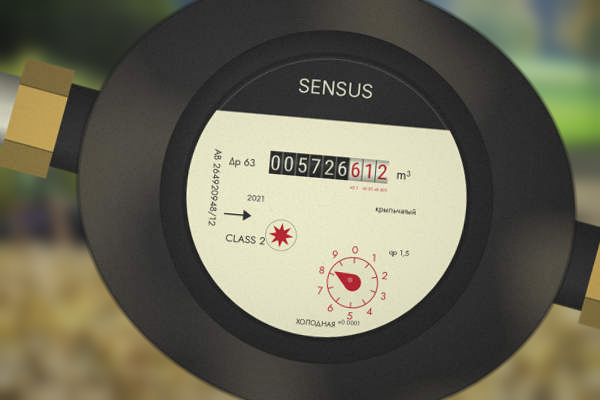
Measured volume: 5726.6128 m³
